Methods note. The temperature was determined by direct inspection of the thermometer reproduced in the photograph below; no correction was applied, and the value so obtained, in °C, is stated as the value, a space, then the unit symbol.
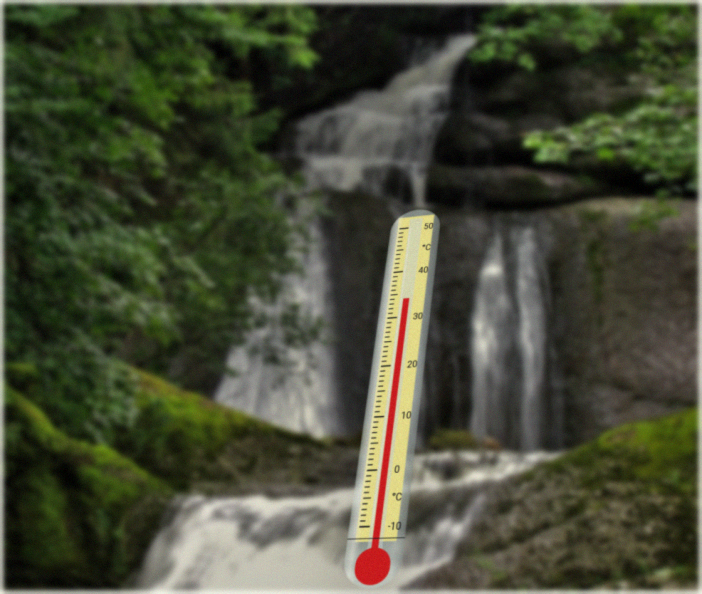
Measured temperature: 34 °C
